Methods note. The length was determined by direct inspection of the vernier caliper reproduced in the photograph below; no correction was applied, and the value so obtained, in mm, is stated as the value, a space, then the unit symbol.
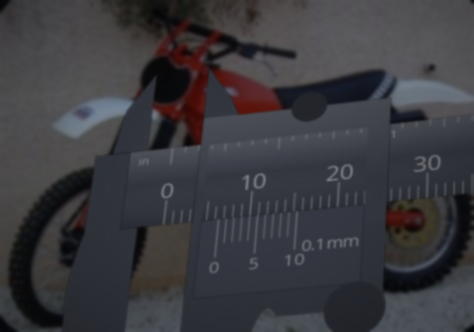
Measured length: 6.4 mm
